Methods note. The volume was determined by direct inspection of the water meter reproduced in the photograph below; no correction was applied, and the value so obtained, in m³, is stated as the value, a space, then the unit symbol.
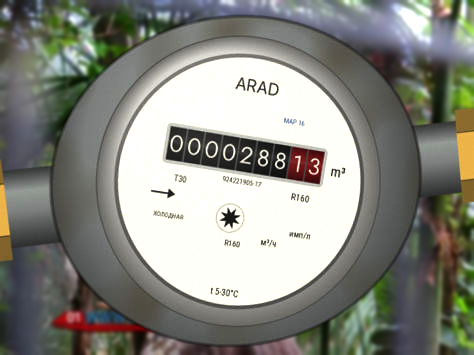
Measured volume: 288.13 m³
